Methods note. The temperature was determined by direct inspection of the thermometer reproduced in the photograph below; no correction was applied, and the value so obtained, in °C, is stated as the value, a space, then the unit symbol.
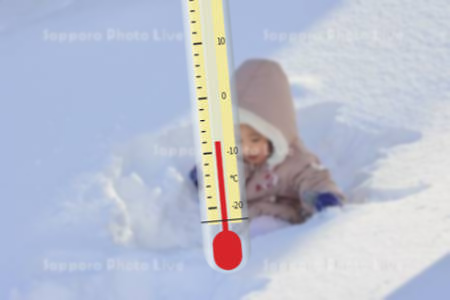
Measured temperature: -8 °C
